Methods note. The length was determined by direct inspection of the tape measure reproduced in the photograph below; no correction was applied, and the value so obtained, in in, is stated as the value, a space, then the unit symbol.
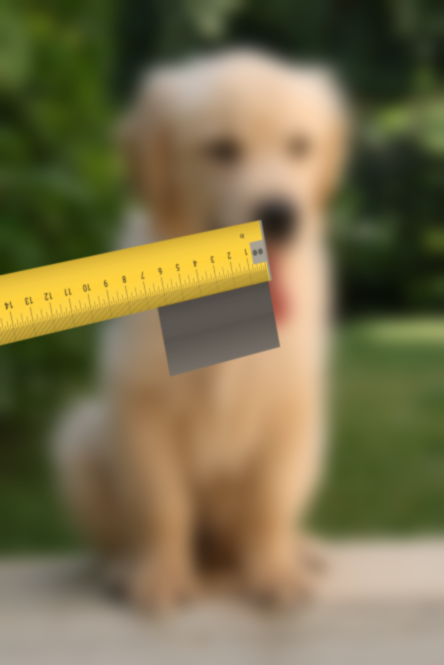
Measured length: 6.5 in
